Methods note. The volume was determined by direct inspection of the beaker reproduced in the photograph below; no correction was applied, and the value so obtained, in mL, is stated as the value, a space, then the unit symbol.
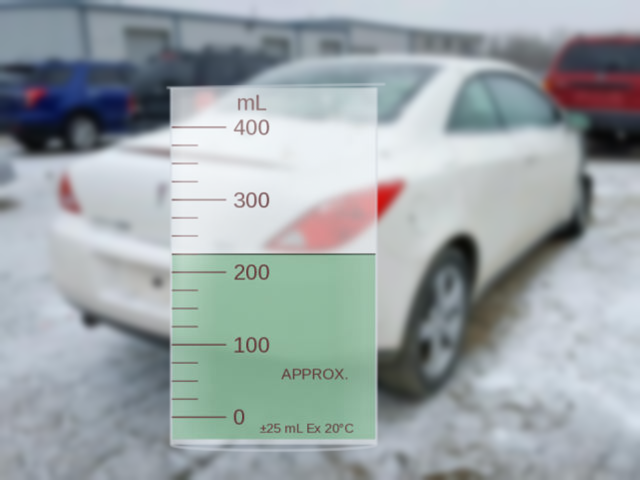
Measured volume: 225 mL
